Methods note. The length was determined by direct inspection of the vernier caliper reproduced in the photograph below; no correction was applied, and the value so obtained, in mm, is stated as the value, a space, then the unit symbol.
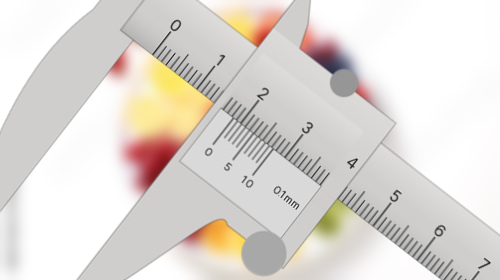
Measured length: 18.4 mm
